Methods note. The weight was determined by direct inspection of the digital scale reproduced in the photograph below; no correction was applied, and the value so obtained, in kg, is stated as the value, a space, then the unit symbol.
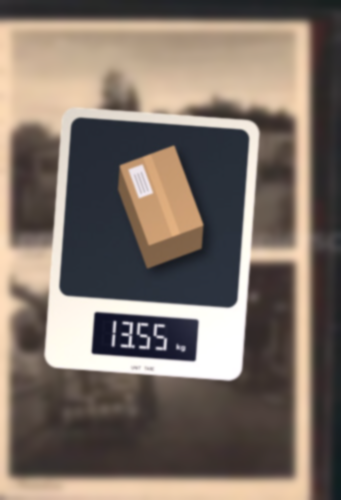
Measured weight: 13.55 kg
